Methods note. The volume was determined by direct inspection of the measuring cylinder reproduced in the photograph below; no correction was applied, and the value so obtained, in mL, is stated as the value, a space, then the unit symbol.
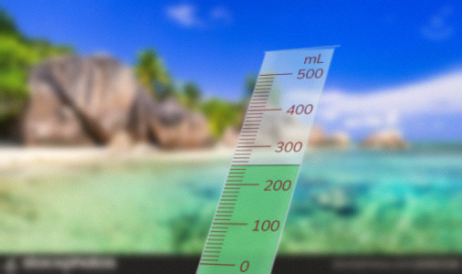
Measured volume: 250 mL
